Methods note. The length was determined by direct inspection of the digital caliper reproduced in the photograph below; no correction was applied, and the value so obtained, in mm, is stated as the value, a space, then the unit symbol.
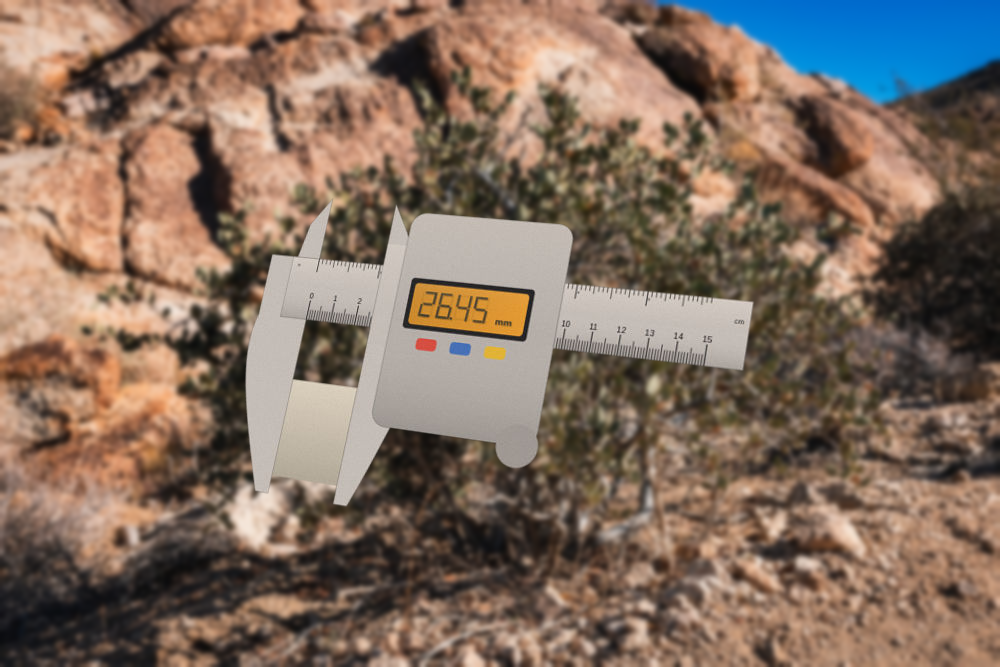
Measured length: 26.45 mm
